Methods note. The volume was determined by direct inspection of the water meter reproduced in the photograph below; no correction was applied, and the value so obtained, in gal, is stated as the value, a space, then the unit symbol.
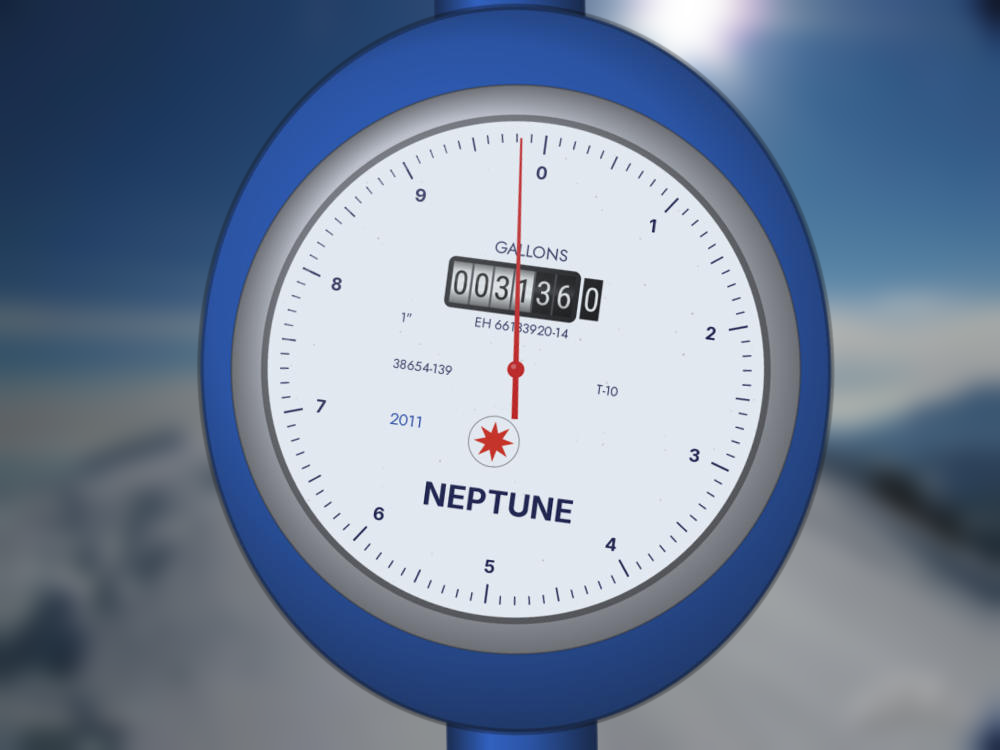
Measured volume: 31359.8 gal
